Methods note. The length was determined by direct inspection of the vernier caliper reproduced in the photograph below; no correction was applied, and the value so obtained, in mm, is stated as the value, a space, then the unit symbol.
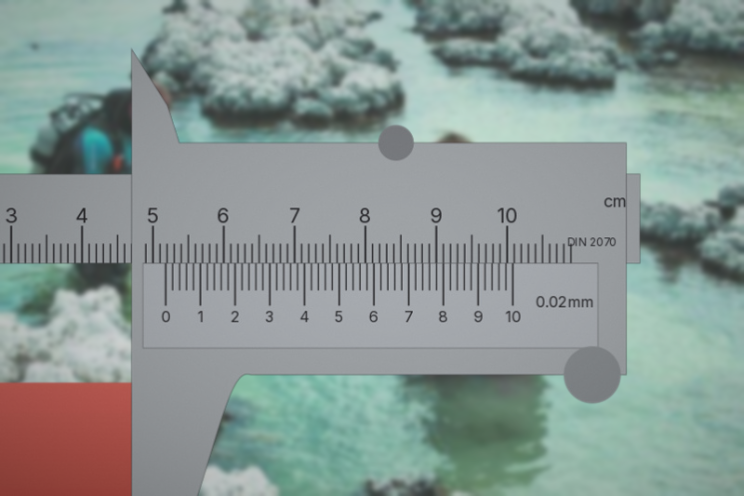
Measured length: 51.8 mm
